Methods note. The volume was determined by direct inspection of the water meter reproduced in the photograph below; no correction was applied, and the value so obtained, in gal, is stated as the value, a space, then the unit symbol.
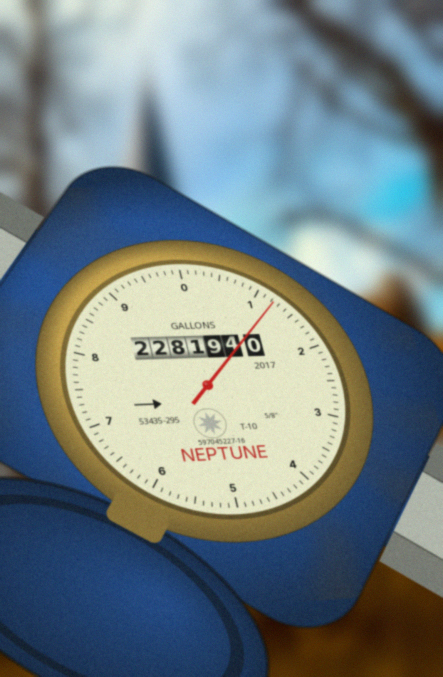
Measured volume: 2281941.2 gal
